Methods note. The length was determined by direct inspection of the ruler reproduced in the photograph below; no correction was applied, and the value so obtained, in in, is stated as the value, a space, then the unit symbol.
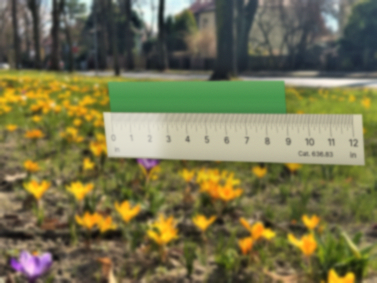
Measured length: 9 in
